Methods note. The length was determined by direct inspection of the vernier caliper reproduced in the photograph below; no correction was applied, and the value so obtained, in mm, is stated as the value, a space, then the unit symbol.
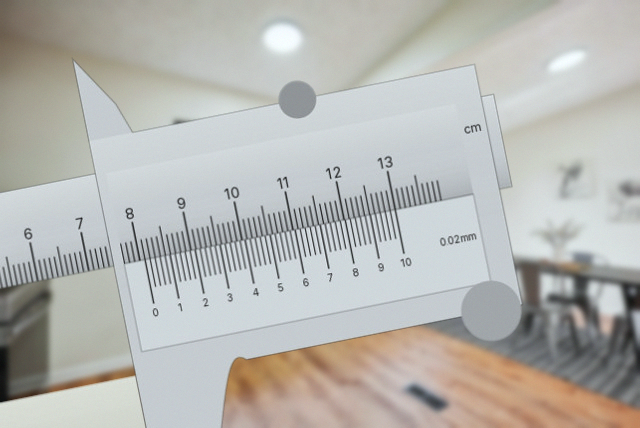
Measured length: 81.0 mm
